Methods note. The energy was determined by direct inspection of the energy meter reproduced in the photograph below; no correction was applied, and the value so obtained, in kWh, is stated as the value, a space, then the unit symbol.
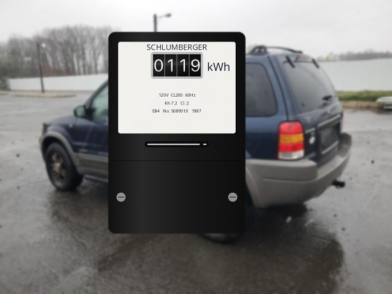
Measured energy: 119 kWh
